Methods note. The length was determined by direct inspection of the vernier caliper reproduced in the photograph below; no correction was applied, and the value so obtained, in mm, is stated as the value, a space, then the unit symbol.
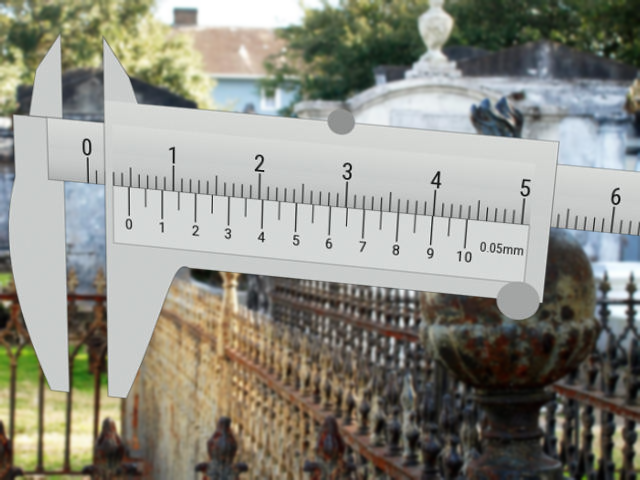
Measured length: 4.8 mm
